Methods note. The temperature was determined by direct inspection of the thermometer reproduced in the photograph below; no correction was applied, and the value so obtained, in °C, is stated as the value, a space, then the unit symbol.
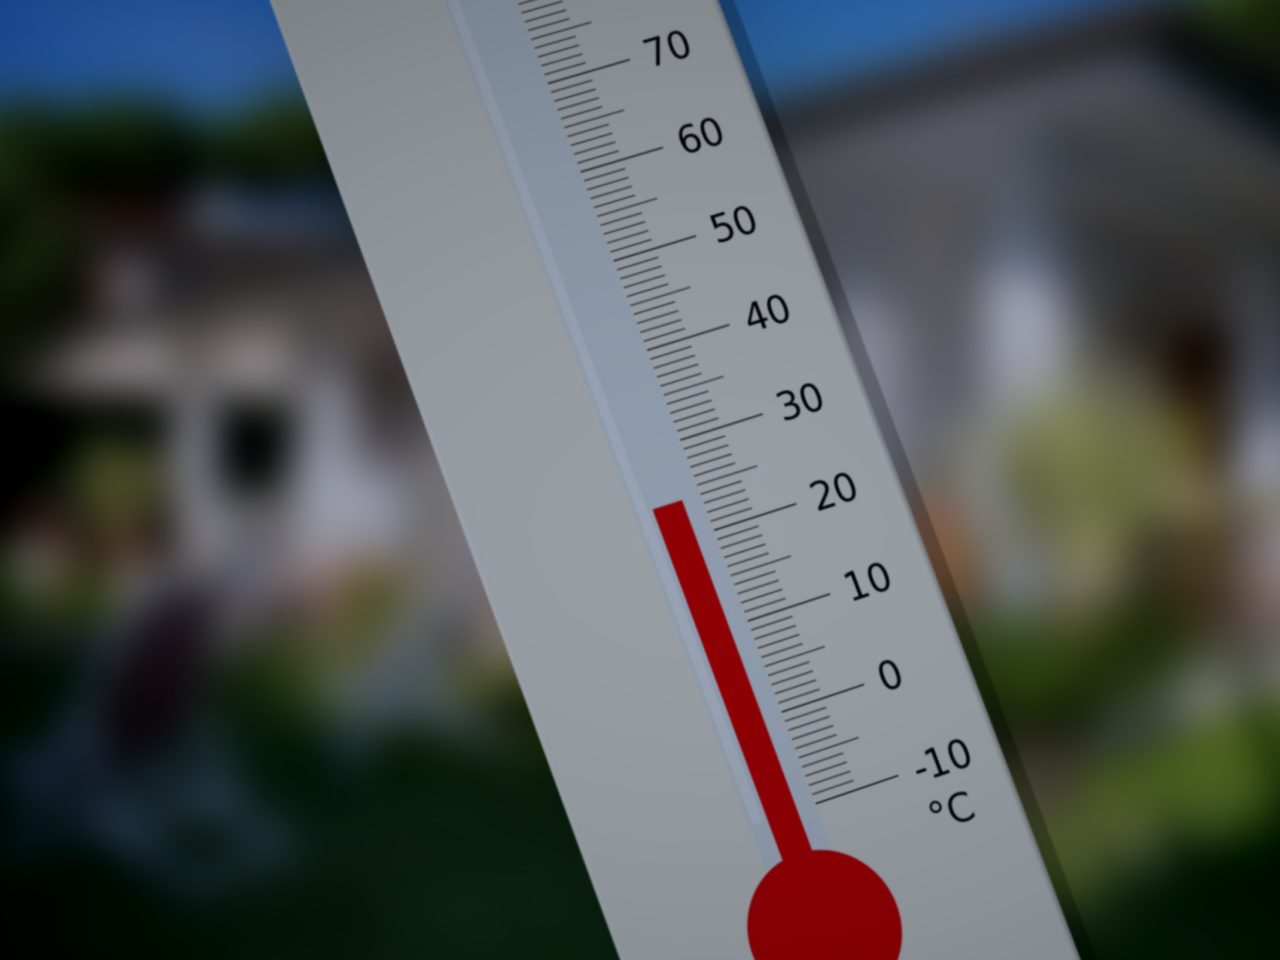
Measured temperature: 24 °C
